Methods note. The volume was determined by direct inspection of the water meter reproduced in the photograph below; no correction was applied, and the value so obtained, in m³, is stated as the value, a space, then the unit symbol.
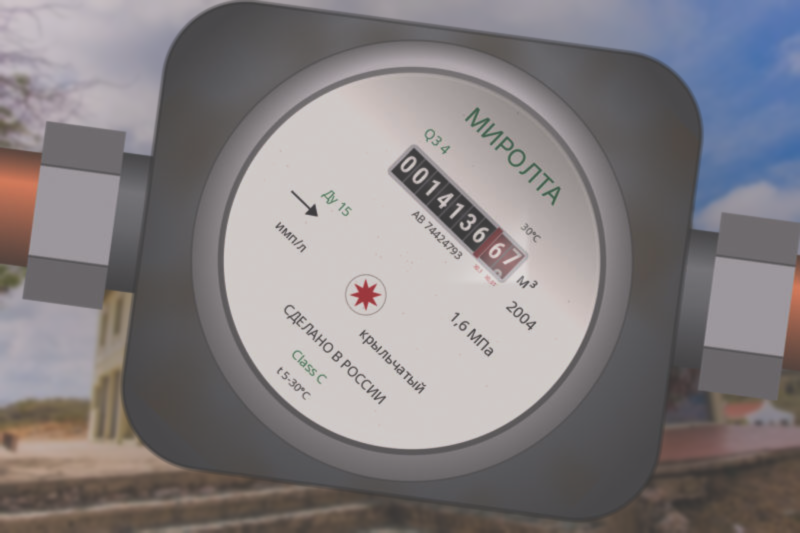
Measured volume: 14136.67 m³
